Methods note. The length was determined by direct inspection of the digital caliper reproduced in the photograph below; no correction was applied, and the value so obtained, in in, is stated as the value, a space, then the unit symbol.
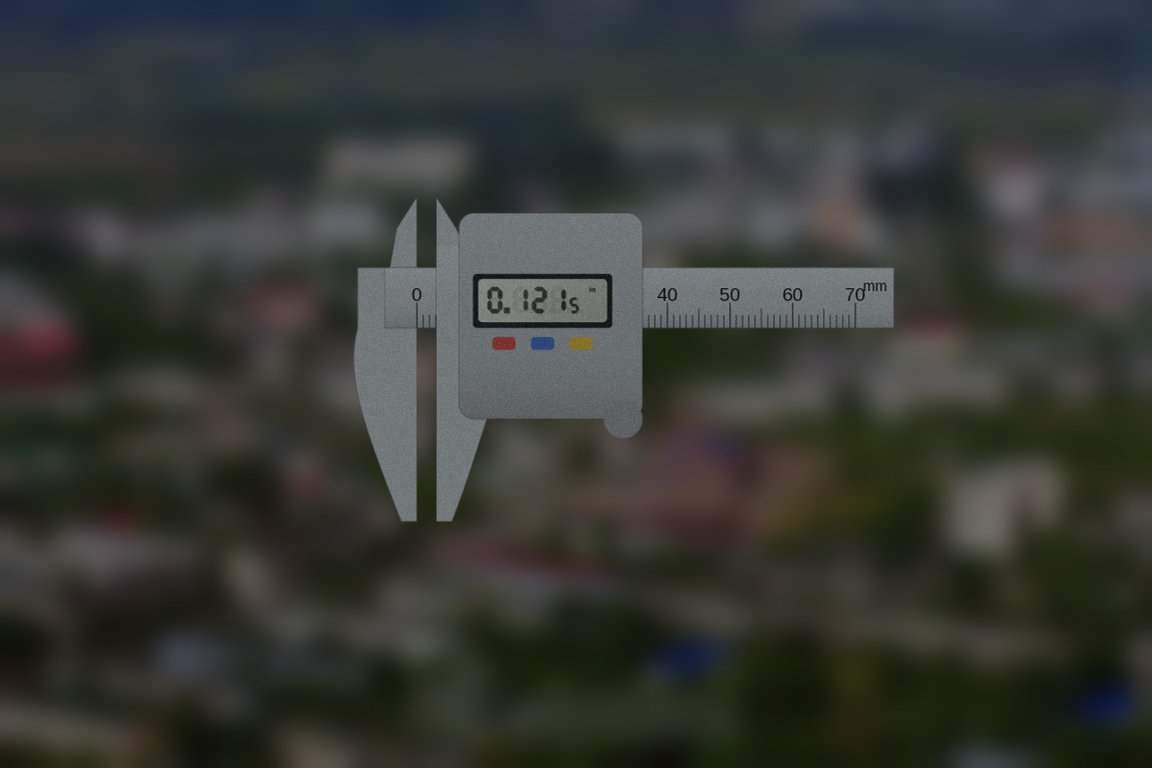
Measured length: 0.1215 in
